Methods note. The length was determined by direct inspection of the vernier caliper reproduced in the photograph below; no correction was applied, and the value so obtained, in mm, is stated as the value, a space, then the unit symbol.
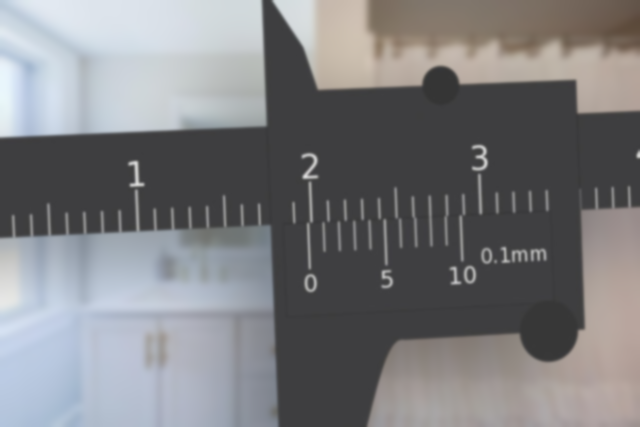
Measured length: 19.8 mm
